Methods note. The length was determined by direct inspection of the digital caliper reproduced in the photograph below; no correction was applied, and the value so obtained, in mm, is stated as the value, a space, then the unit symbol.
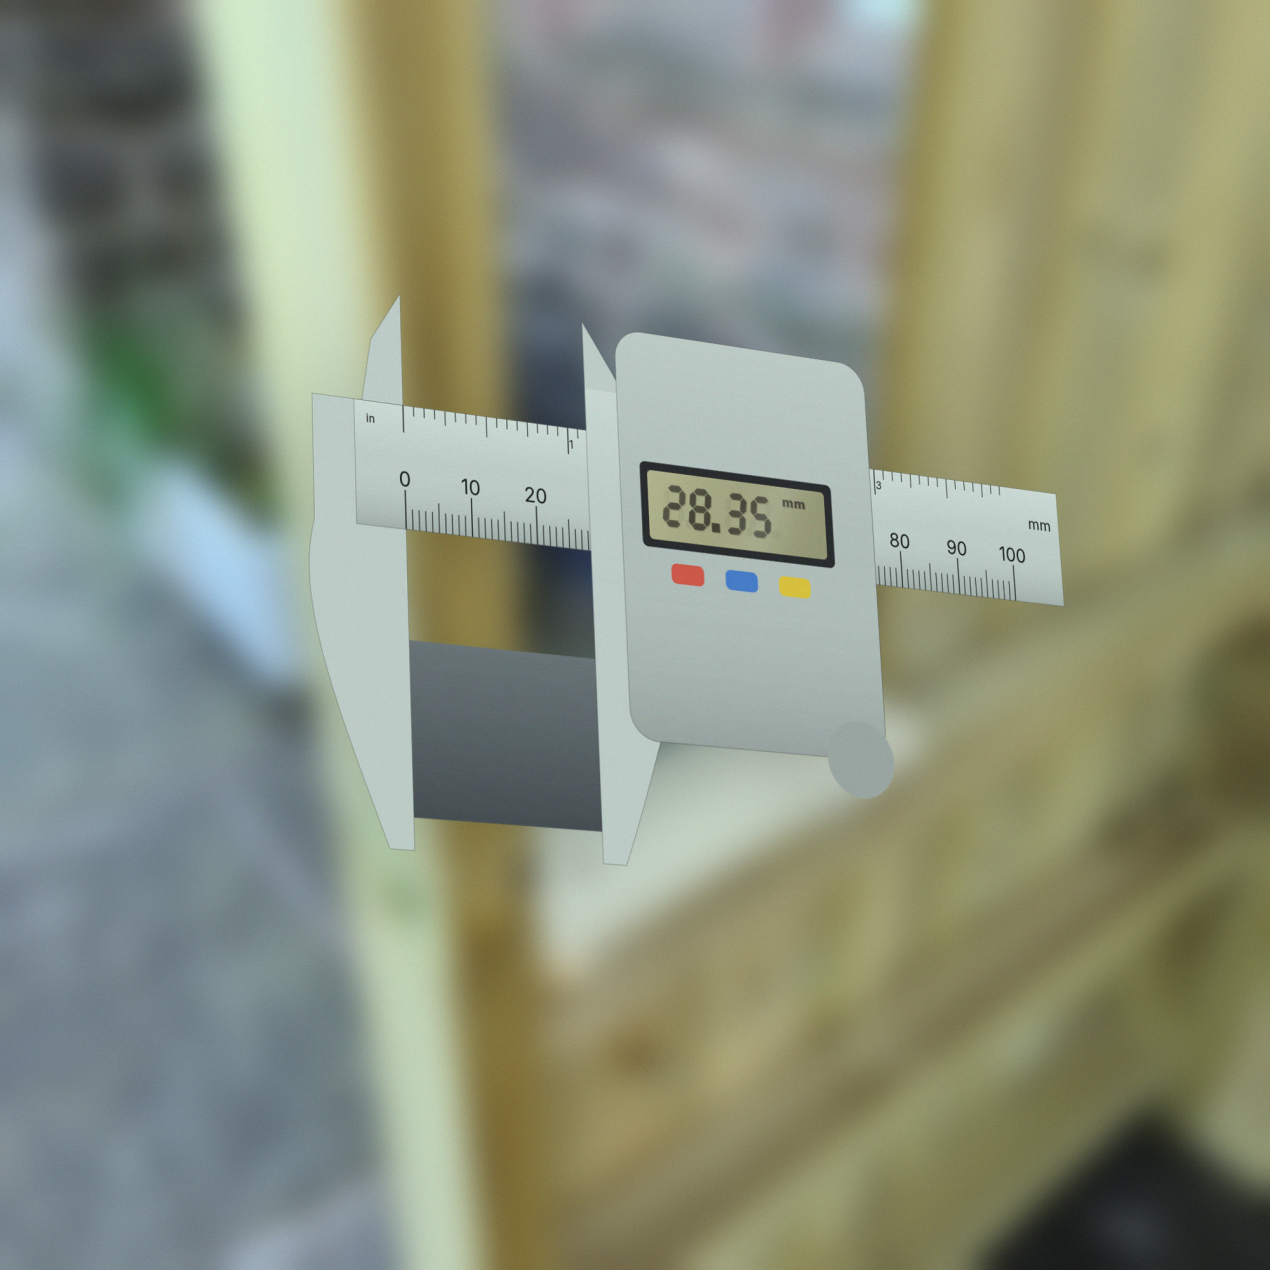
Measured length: 28.35 mm
